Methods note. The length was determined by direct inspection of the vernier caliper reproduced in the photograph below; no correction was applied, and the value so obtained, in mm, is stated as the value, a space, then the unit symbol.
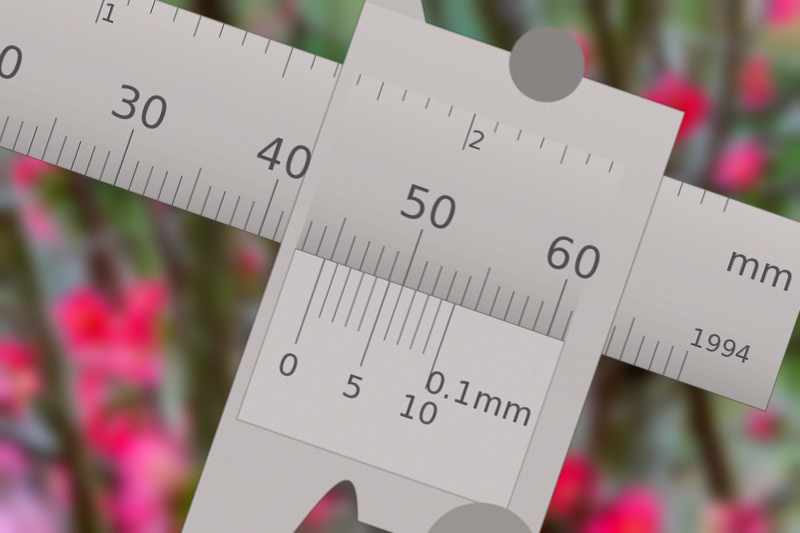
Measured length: 44.6 mm
